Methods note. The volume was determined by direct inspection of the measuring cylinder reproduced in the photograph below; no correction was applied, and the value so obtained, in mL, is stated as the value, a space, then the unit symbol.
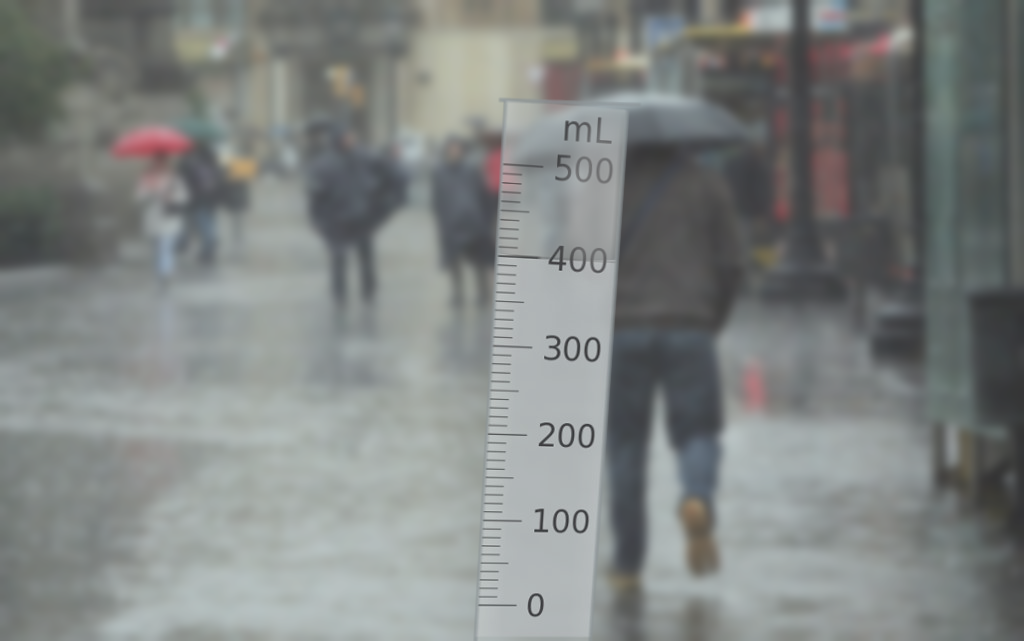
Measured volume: 400 mL
